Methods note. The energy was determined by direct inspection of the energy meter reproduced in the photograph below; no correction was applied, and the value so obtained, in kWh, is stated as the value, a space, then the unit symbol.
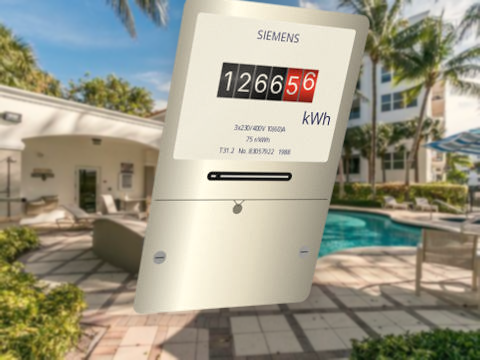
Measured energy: 1266.56 kWh
